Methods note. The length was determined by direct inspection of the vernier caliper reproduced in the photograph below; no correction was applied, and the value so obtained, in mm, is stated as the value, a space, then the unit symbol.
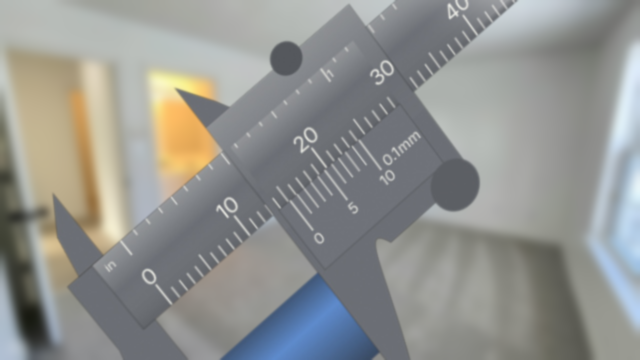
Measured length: 15.2 mm
